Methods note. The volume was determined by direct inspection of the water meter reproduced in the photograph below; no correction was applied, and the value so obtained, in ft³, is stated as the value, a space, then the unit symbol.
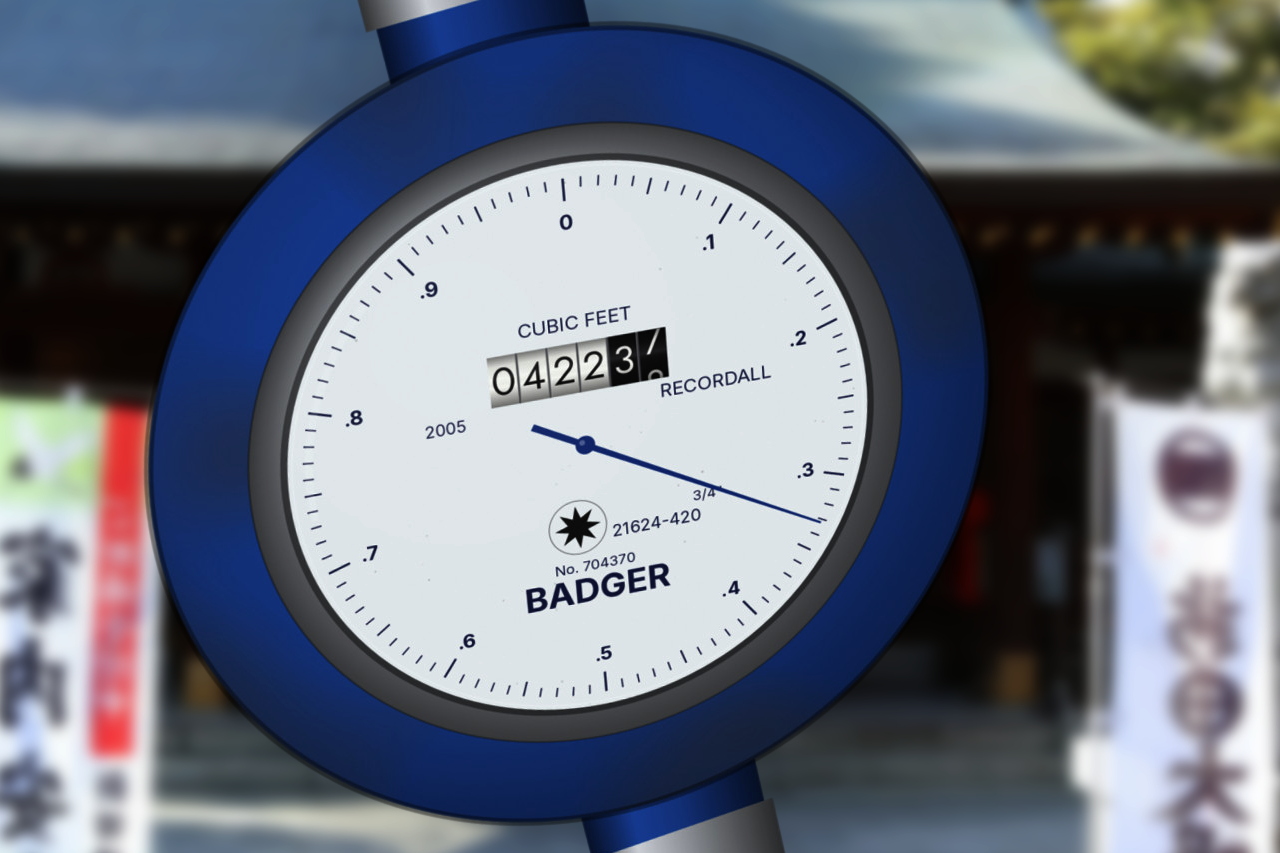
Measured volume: 42237.33 ft³
